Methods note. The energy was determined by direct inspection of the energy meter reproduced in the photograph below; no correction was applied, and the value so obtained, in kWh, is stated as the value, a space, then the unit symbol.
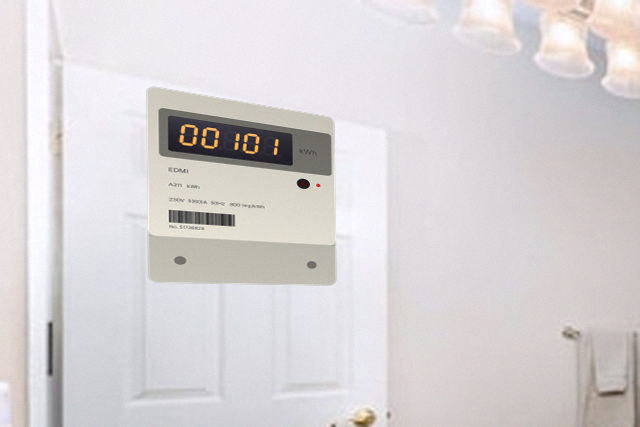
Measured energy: 101 kWh
